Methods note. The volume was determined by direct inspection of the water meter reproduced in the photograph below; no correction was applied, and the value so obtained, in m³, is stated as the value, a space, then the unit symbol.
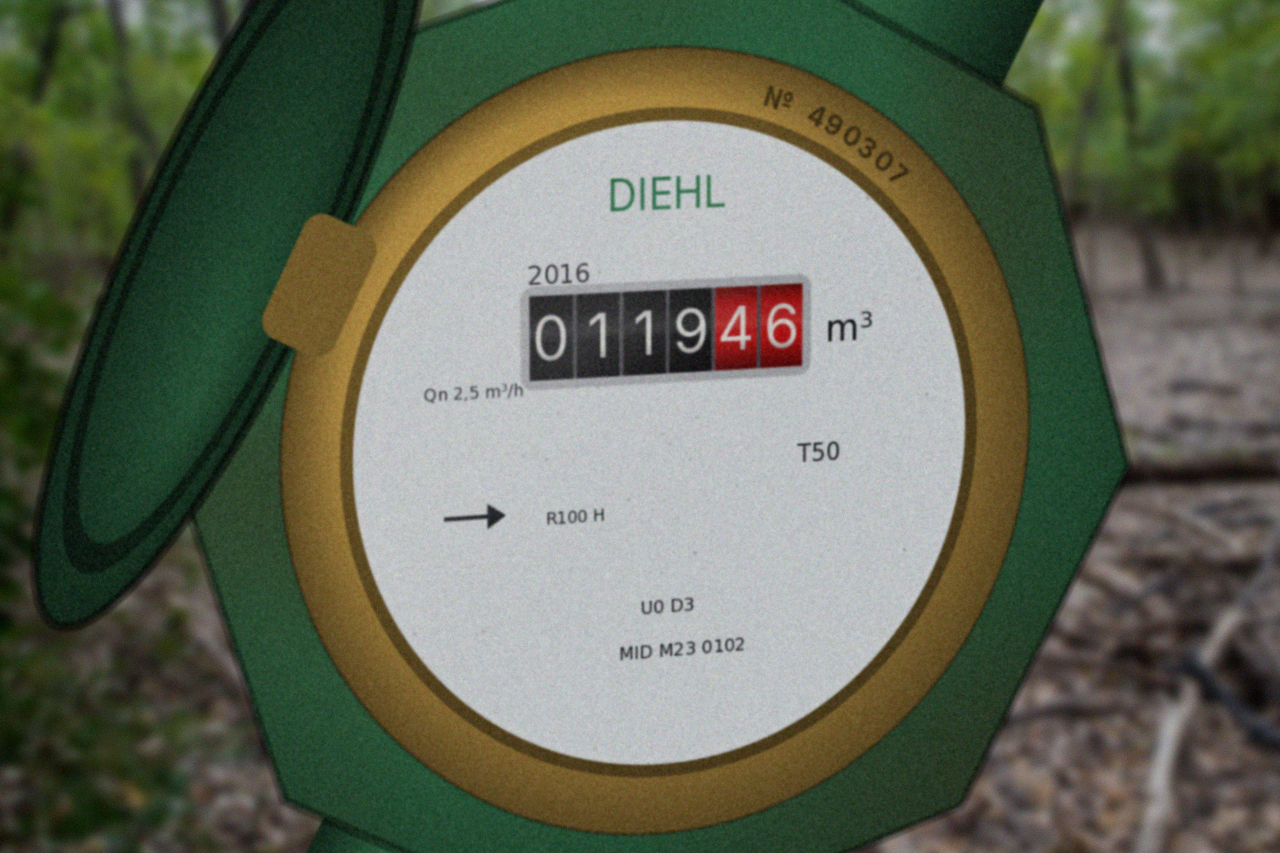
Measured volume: 119.46 m³
